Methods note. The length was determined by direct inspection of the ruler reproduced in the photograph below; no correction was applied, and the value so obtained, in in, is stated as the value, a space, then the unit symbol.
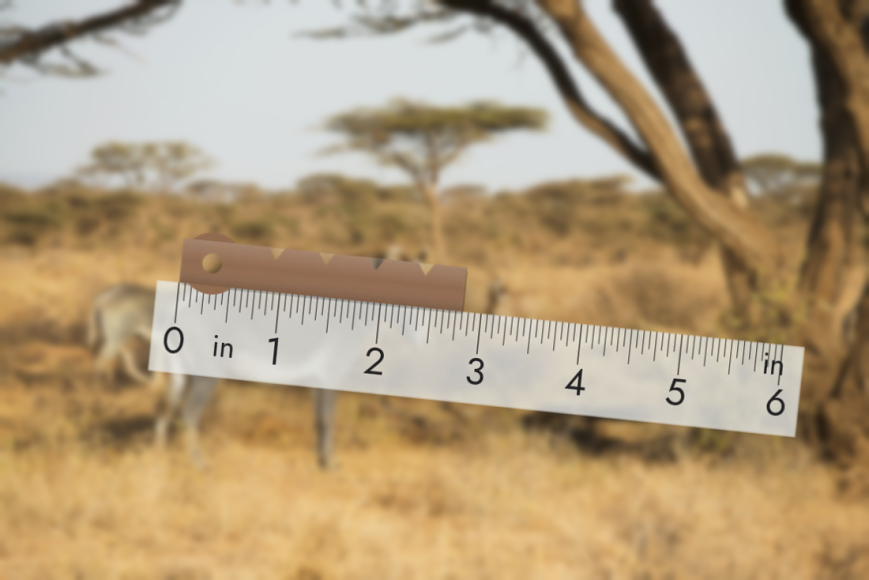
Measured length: 2.8125 in
